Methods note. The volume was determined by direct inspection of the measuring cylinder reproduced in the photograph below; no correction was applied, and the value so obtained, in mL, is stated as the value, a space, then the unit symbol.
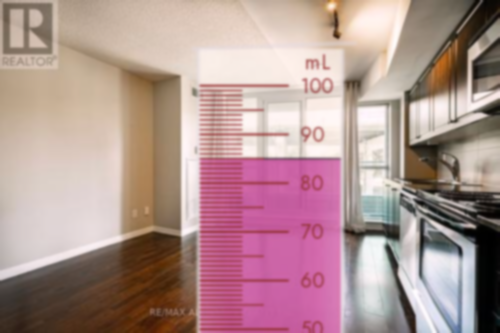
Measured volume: 85 mL
